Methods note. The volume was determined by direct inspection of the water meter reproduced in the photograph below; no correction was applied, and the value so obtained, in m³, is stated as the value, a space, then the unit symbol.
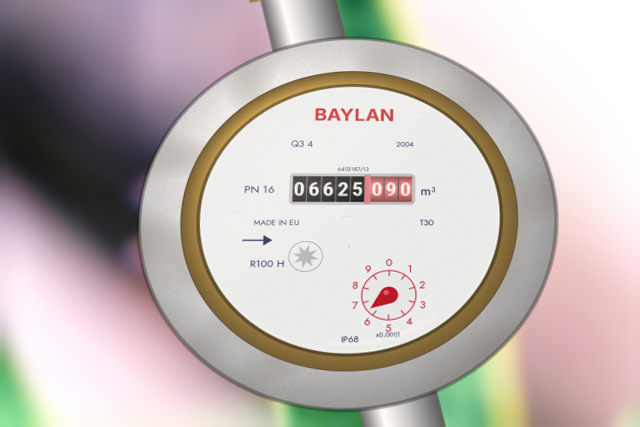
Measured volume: 6625.0906 m³
